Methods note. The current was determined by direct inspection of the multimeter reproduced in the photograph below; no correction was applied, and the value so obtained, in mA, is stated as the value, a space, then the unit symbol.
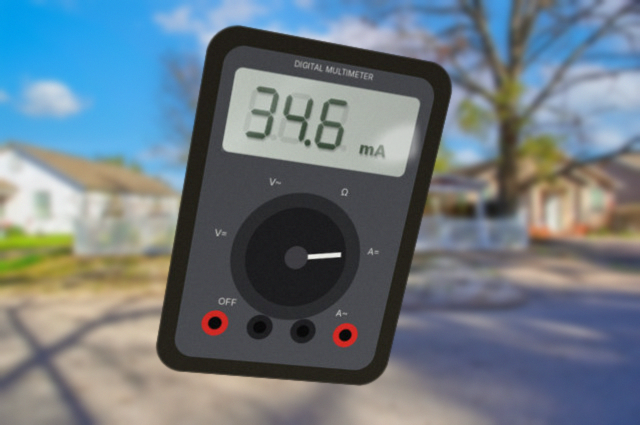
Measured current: 34.6 mA
